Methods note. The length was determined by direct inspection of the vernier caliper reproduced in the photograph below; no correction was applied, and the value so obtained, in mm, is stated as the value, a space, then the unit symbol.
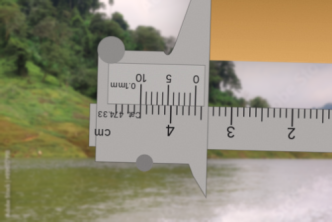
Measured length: 36.0 mm
